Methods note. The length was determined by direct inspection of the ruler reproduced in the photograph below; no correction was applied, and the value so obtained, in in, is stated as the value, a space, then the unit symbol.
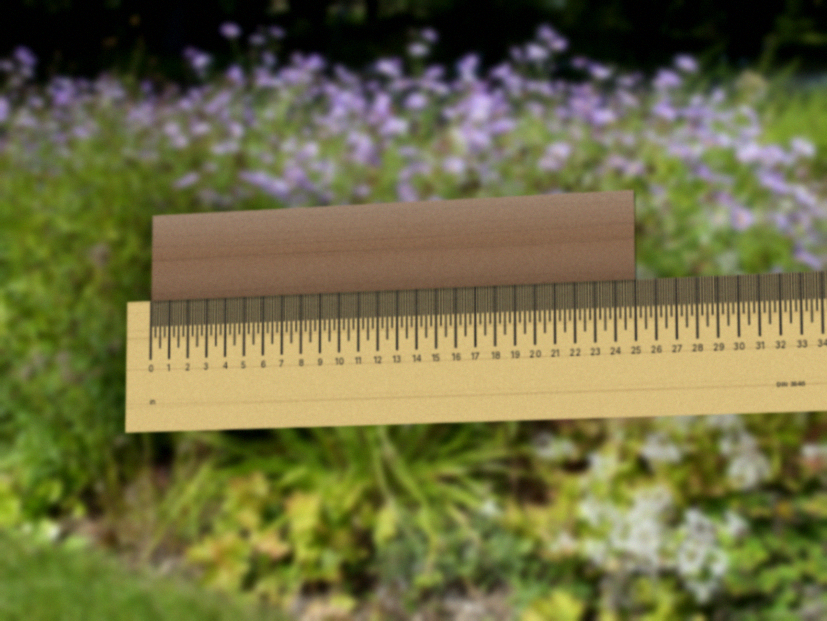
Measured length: 25 in
